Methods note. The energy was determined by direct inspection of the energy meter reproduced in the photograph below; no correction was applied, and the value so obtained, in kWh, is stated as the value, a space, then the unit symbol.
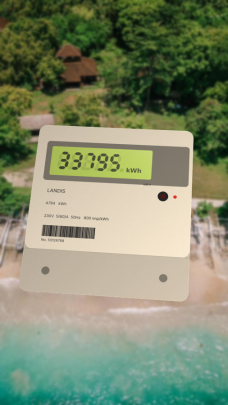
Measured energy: 33795 kWh
